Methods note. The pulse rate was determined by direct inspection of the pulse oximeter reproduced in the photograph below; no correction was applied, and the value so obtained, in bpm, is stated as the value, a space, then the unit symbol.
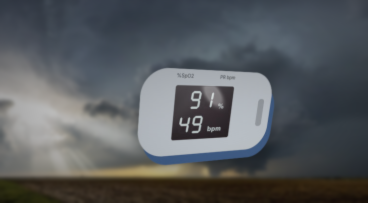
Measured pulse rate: 49 bpm
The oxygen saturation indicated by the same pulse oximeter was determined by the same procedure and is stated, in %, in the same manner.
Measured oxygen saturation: 91 %
